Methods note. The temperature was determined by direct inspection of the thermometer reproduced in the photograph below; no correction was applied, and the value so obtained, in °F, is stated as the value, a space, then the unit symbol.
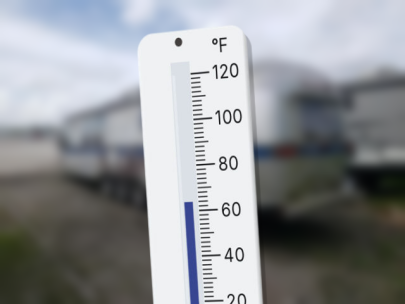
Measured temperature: 64 °F
